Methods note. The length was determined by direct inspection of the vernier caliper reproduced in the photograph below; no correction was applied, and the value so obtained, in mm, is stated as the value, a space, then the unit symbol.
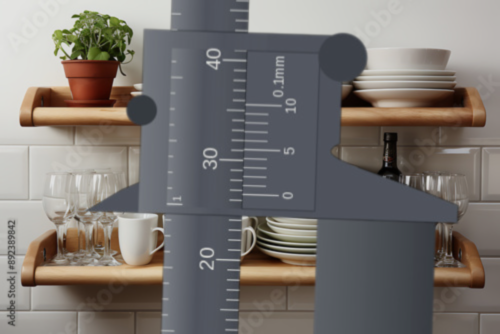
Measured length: 26.6 mm
